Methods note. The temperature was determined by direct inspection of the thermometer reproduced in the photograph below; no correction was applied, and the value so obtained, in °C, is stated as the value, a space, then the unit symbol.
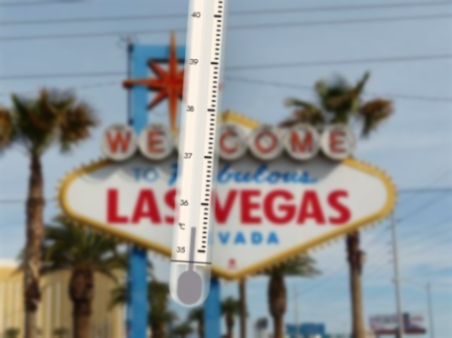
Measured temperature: 35.5 °C
